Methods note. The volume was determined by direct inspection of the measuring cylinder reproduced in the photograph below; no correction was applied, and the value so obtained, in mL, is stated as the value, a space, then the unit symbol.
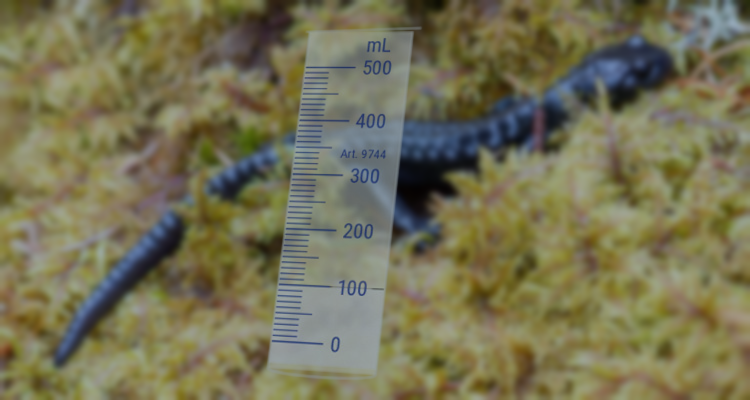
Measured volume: 100 mL
